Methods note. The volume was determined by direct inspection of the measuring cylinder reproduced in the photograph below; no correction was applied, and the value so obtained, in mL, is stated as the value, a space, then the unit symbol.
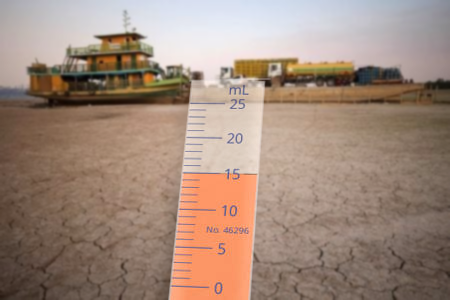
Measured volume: 15 mL
